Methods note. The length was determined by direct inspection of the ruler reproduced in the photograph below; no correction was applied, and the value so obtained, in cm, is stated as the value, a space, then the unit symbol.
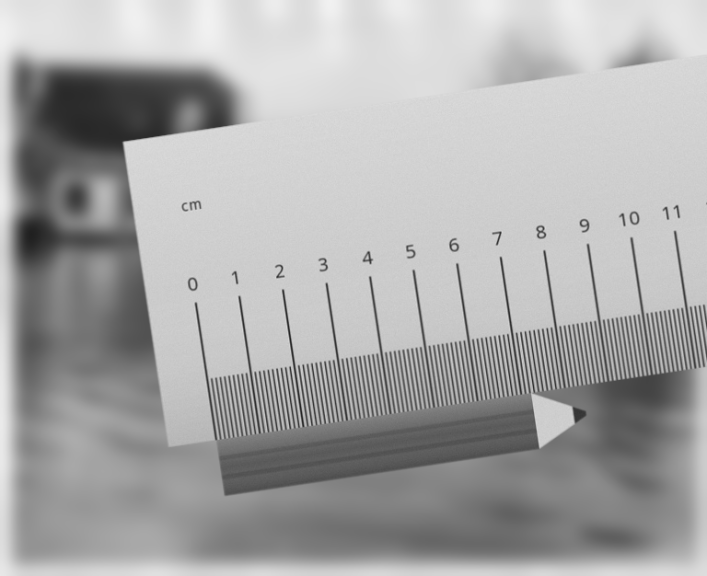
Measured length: 8.4 cm
